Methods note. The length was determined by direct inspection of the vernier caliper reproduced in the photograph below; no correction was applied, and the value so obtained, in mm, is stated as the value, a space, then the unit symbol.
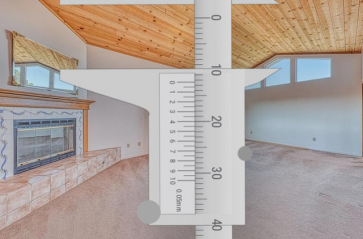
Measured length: 12.4 mm
